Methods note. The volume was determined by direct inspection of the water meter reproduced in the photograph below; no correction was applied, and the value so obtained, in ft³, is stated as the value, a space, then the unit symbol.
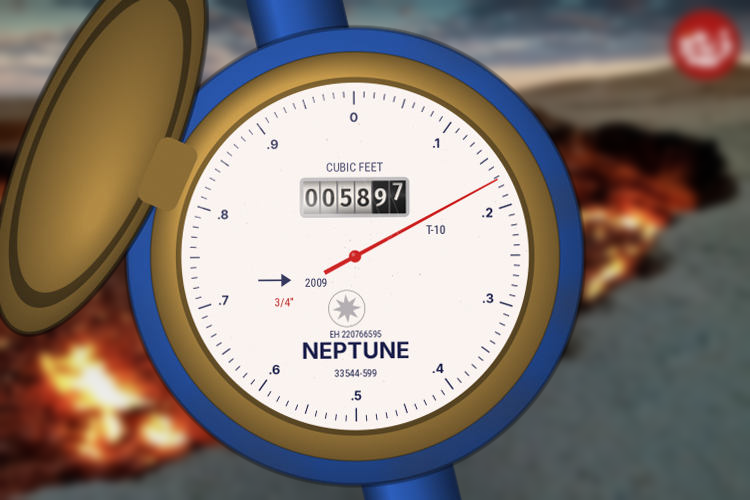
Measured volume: 5897.17 ft³
